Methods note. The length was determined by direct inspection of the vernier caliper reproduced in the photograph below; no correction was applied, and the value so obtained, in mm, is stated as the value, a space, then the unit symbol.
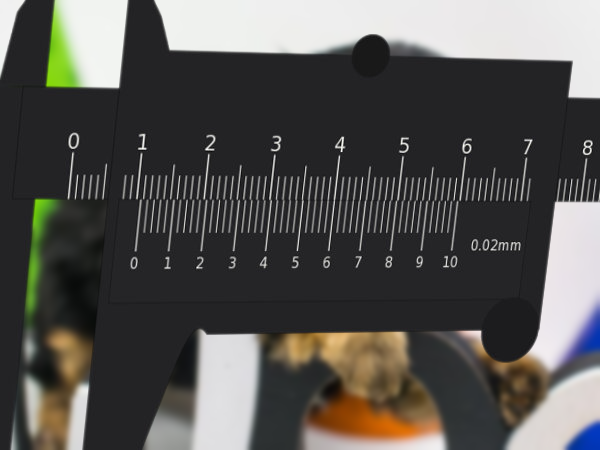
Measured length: 10.6 mm
